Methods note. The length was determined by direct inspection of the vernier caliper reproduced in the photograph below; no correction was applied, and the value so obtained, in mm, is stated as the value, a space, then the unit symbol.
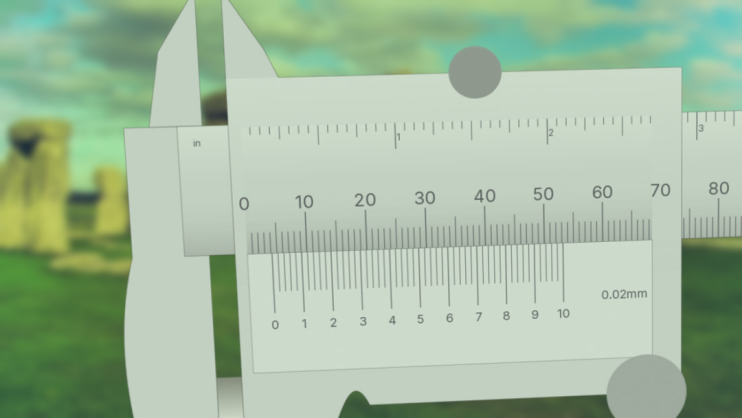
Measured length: 4.2 mm
